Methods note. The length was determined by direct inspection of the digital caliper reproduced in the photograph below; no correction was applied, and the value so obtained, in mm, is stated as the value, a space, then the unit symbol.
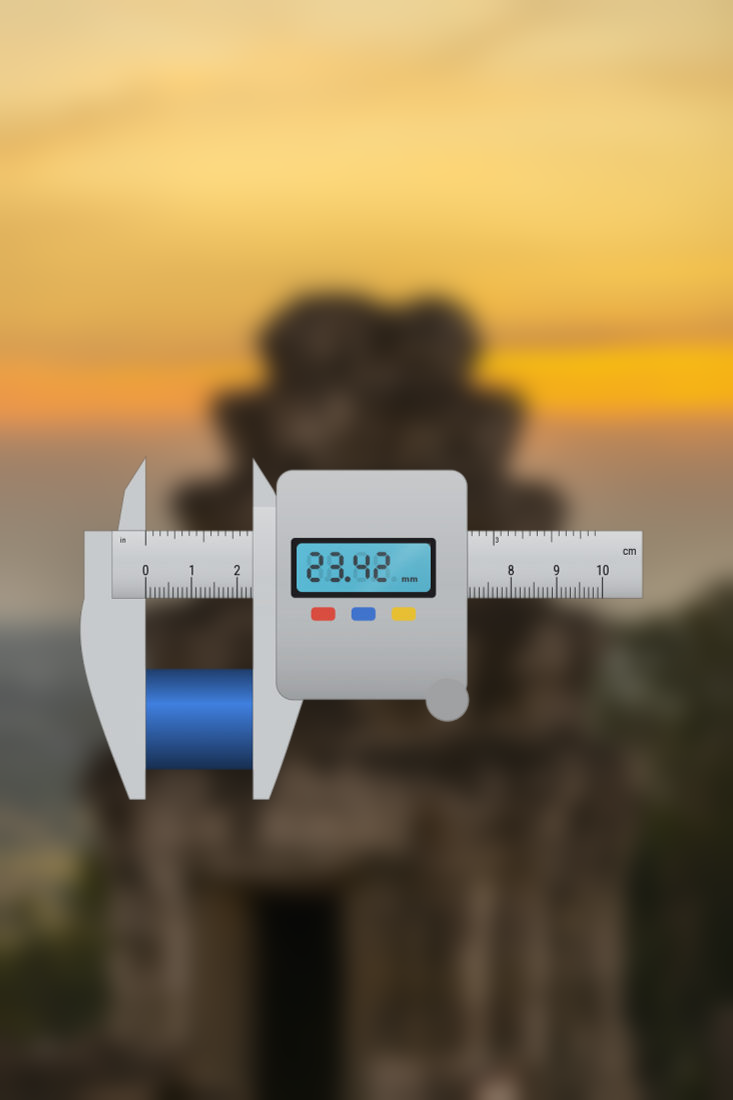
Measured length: 23.42 mm
